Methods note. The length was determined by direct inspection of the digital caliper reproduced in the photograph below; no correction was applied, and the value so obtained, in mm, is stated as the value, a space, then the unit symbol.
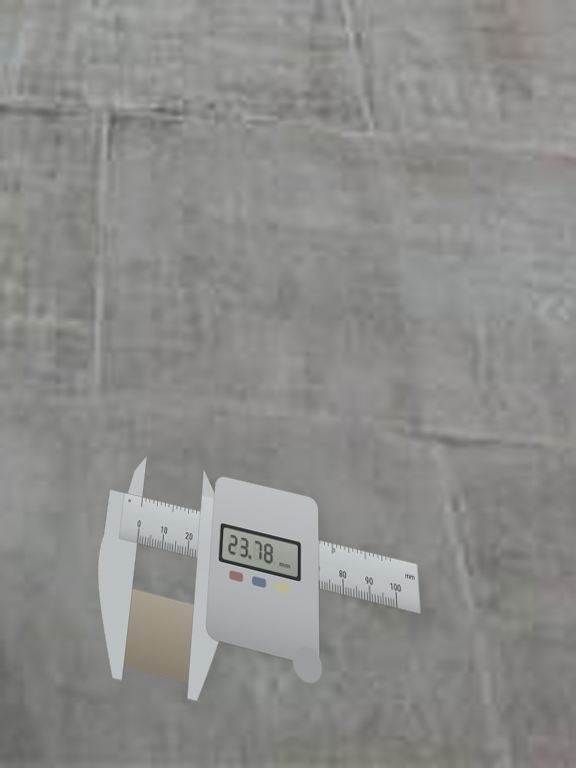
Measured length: 23.78 mm
